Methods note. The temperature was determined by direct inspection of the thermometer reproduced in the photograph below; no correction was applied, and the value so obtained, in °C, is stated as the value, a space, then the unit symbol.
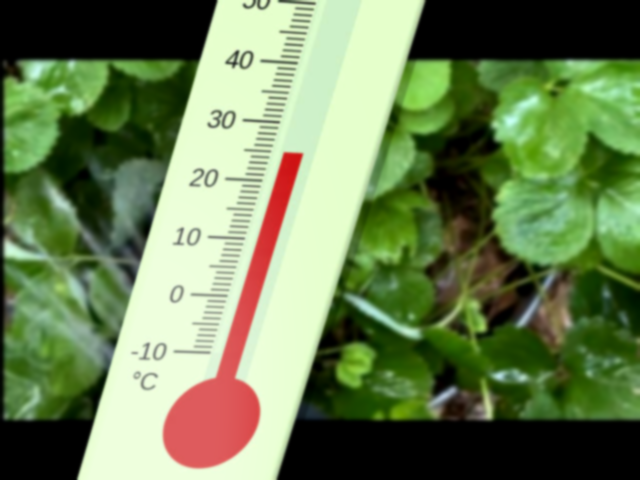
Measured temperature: 25 °C
